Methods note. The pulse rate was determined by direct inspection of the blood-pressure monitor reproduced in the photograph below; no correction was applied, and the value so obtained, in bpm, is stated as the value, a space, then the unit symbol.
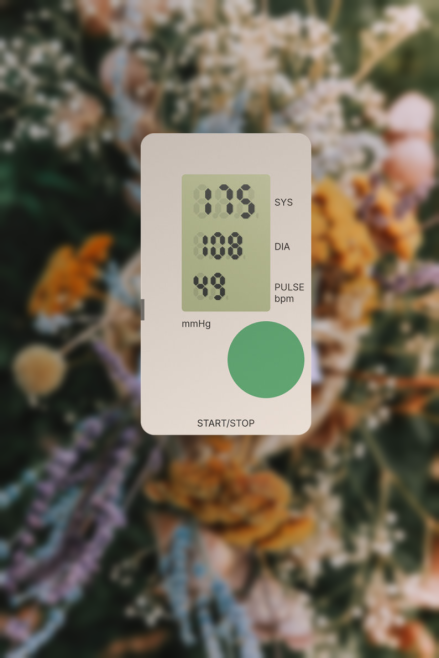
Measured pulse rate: 49 bpm
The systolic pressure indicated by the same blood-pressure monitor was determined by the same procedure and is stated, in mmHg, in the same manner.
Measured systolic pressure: 175 mmHg
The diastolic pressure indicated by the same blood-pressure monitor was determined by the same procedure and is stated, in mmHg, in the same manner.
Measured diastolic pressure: 108 mmHg
